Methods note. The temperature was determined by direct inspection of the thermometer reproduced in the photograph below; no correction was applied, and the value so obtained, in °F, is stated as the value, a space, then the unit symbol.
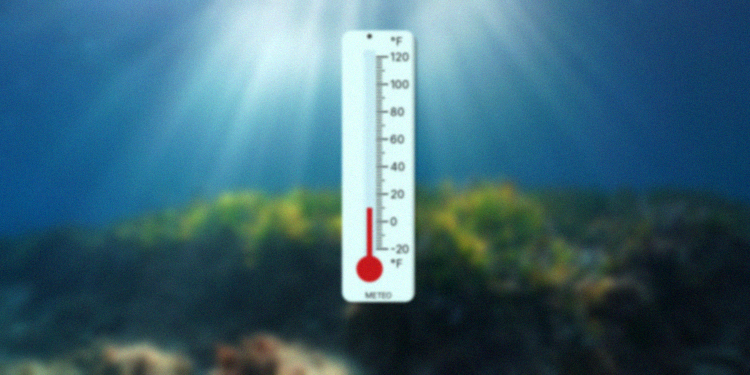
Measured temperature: 10 °F
